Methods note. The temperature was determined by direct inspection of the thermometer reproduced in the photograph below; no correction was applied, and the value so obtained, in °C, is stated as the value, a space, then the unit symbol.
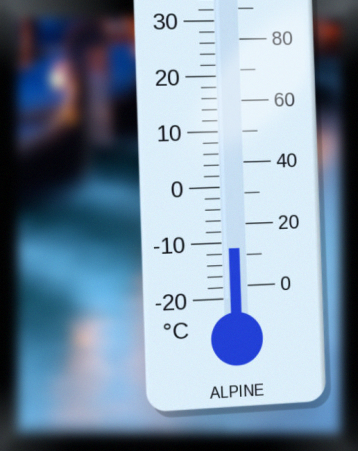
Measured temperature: -11 °C
